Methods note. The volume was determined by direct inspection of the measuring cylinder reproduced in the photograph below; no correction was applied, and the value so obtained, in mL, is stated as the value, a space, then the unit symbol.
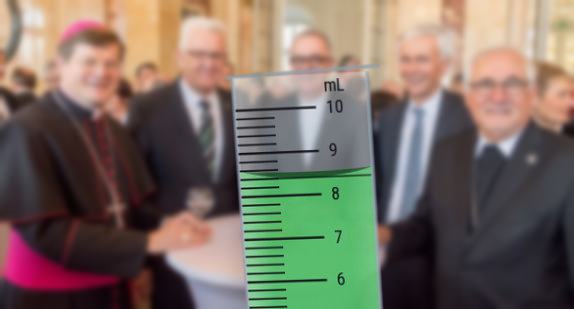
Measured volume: 8.4 mL
